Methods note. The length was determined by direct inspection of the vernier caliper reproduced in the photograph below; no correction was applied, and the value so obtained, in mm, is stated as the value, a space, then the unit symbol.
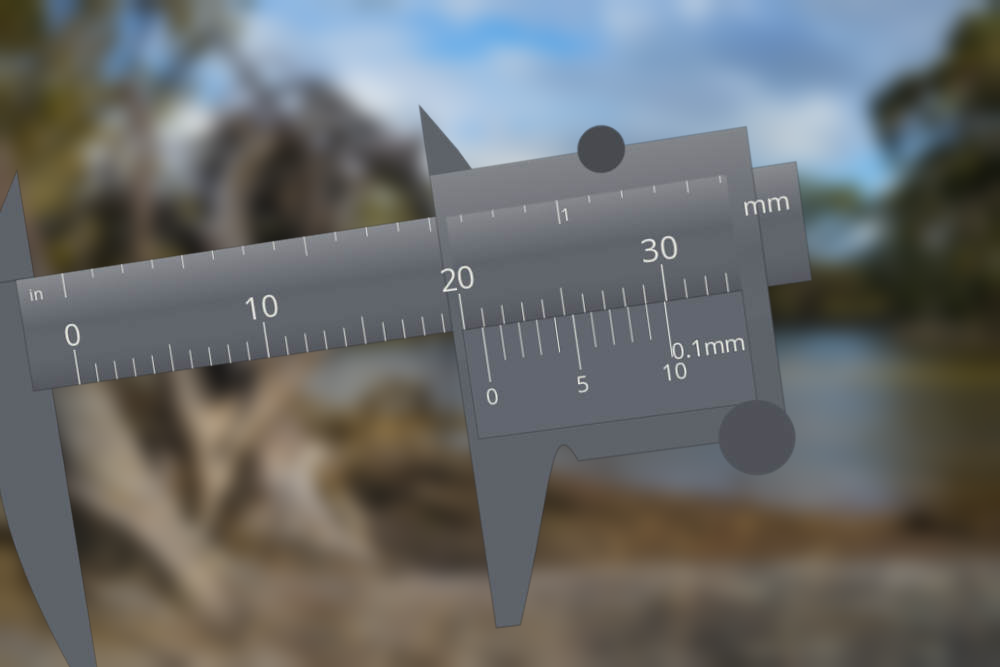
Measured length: 20.9 mm
